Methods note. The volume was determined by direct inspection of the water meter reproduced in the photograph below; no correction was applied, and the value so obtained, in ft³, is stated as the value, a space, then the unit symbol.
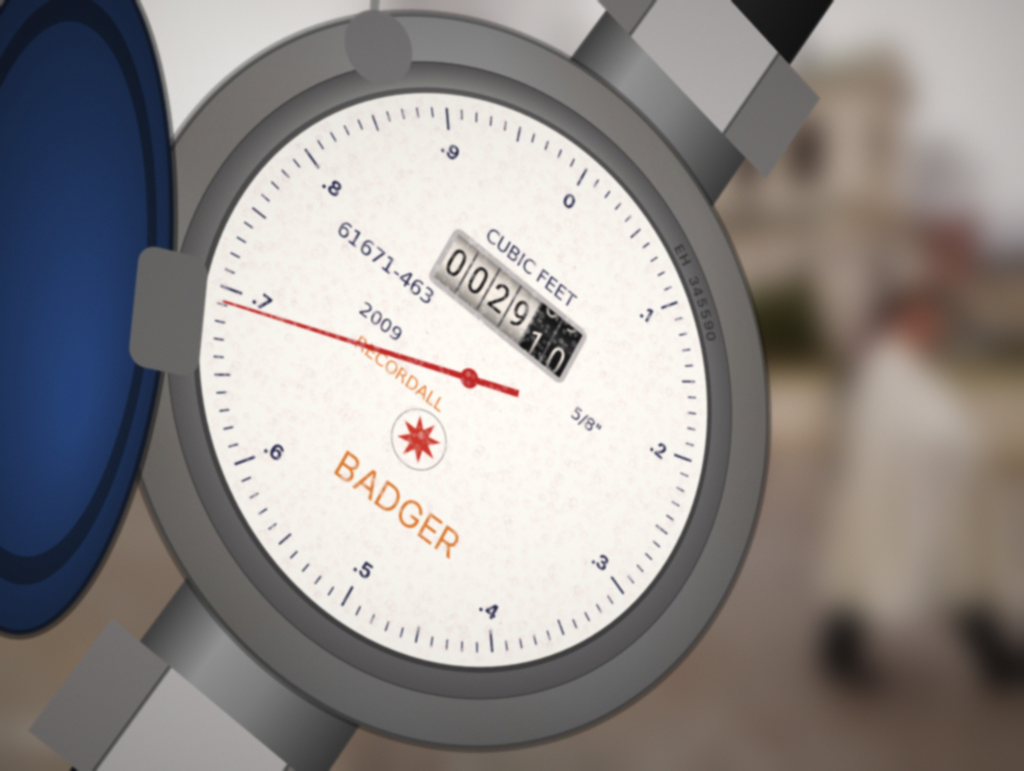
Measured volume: 2909.69 ft³
